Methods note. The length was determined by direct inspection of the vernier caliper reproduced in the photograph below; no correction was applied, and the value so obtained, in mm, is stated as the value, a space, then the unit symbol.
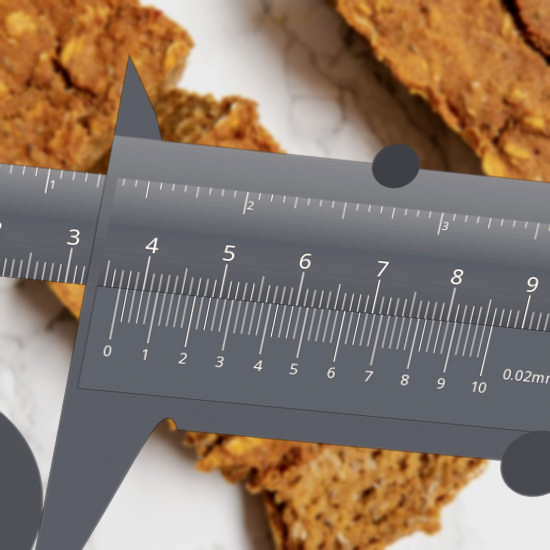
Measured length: 37.0 mm
